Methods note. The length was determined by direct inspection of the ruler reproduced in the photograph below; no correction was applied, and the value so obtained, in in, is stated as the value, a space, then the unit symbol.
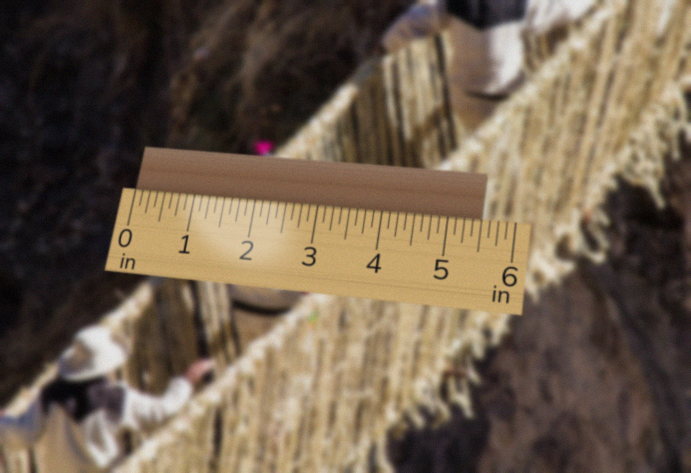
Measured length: 5.5 in
